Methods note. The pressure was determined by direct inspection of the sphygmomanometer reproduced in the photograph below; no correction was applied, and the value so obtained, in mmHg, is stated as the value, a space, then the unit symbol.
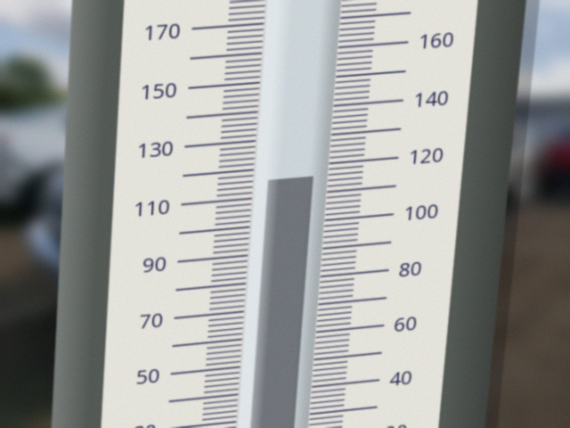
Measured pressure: 116 mmHg
